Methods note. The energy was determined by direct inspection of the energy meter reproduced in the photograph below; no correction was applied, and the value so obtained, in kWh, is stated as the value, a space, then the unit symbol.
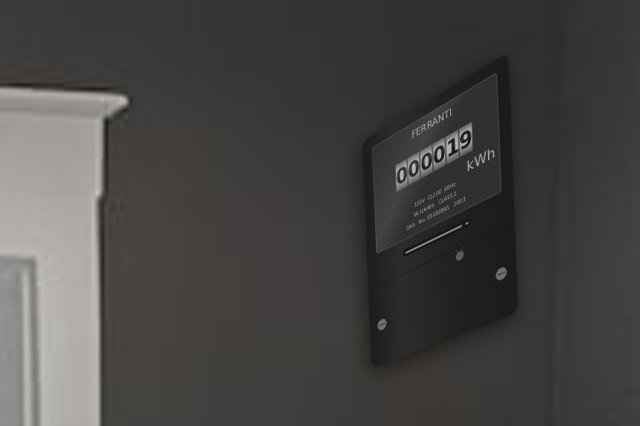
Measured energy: 19 kWh
